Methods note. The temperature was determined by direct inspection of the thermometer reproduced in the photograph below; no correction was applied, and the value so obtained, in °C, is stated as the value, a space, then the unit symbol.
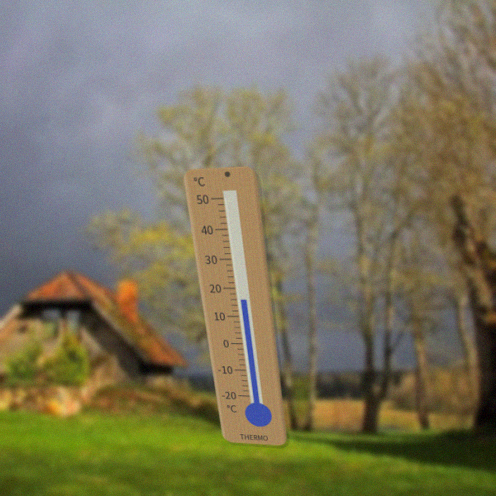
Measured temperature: 16 °C
